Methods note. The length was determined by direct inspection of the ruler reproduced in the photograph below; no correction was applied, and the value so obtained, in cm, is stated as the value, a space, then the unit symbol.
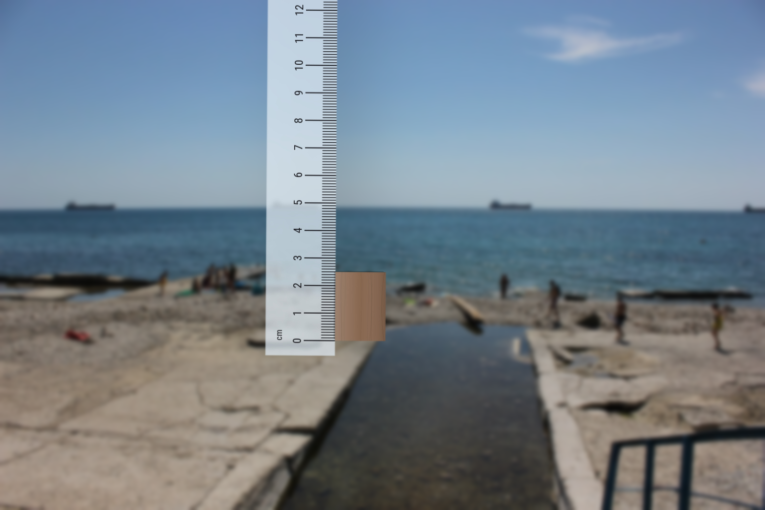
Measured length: 2.5 cm
